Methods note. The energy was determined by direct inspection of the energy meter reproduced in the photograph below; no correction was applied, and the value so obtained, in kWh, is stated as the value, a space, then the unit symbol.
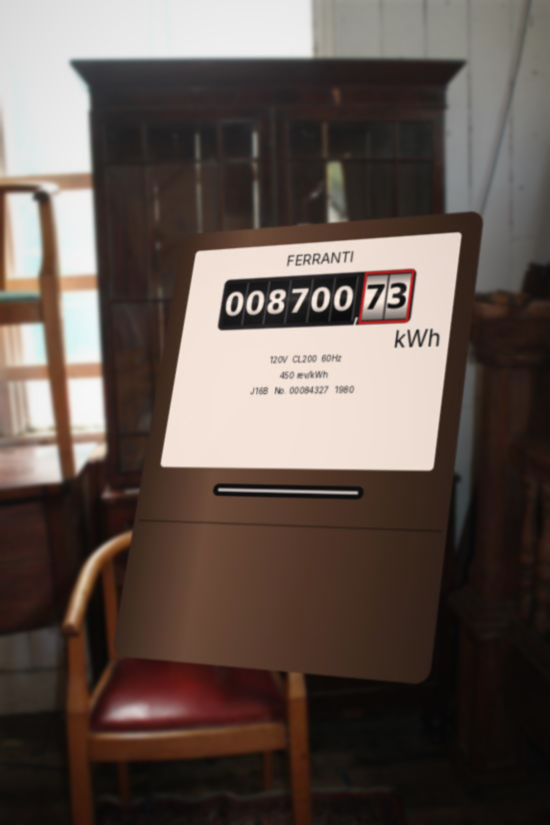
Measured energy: 8700.73 kWh
